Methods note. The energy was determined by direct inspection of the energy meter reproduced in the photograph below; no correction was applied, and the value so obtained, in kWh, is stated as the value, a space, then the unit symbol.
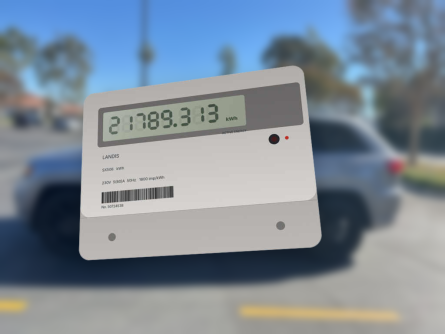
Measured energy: 21789.313 kWh
